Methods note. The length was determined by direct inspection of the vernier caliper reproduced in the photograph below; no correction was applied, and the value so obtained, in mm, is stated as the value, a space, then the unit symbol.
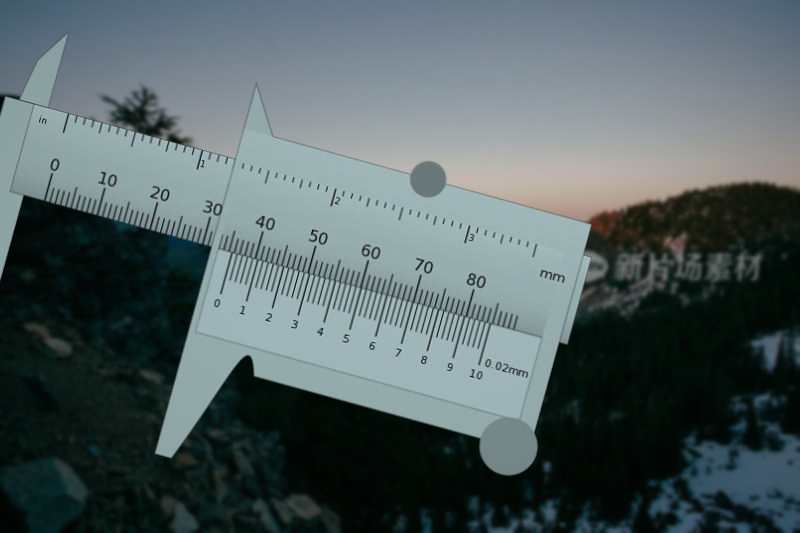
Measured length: 35.6 mm
